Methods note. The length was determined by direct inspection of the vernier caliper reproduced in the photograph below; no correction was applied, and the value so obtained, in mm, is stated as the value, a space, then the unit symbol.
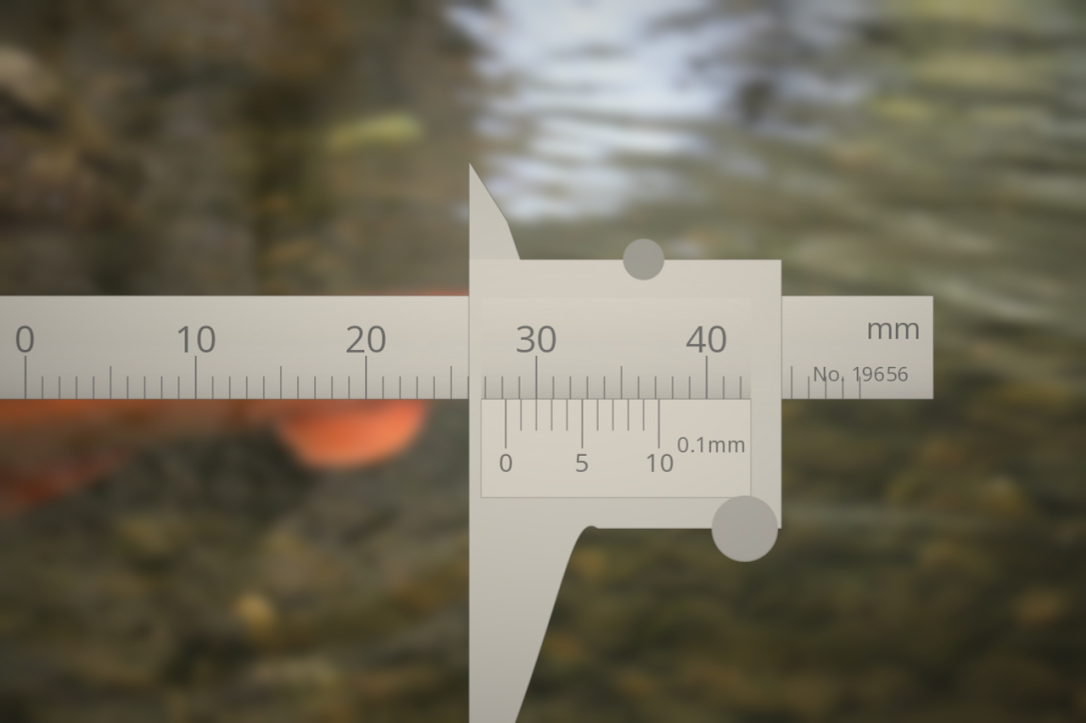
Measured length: 28.2 mm
